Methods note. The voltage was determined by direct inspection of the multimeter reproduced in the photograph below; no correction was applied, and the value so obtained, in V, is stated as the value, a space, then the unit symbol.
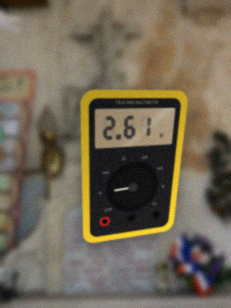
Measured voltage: 2.61 V
